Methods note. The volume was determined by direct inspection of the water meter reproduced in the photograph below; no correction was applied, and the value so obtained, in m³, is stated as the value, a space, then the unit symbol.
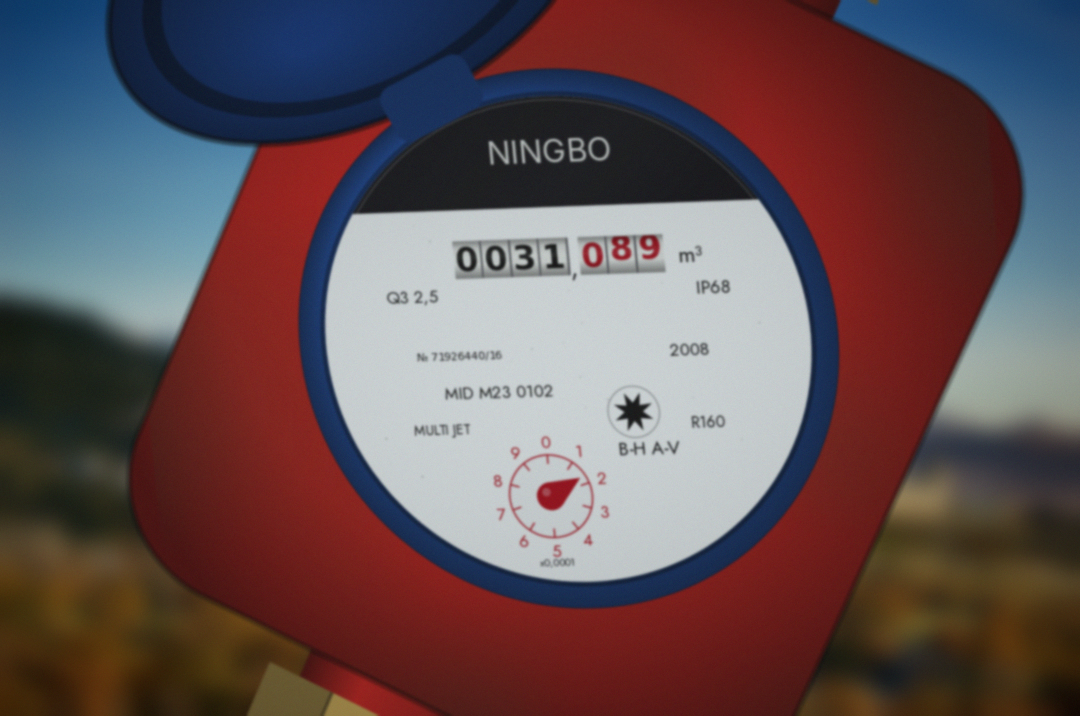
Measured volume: 31.0891 m³
